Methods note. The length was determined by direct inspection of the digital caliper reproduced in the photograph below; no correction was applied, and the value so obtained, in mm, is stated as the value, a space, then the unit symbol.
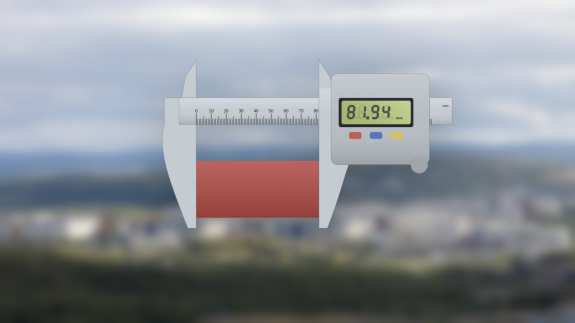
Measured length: 81.94 mm
